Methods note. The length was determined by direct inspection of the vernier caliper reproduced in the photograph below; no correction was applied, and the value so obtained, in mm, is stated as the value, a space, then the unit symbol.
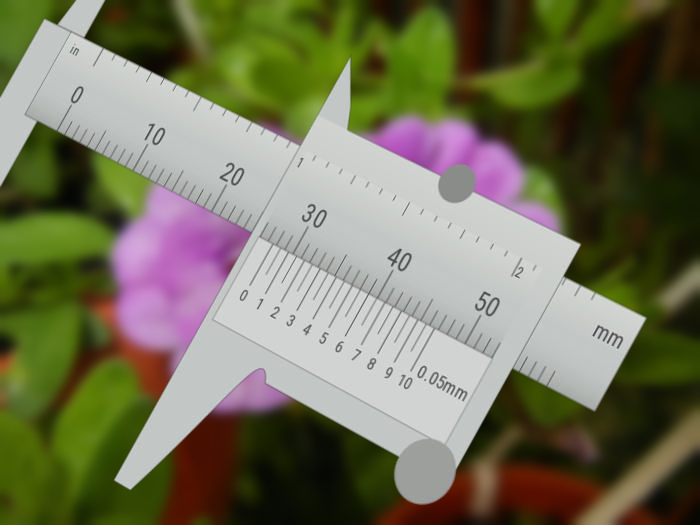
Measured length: 27.6 mm
